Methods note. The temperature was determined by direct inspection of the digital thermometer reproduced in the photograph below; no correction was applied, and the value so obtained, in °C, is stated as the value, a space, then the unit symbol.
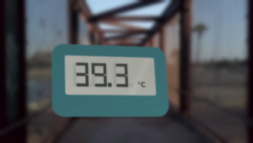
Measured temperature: 39.3 °C
